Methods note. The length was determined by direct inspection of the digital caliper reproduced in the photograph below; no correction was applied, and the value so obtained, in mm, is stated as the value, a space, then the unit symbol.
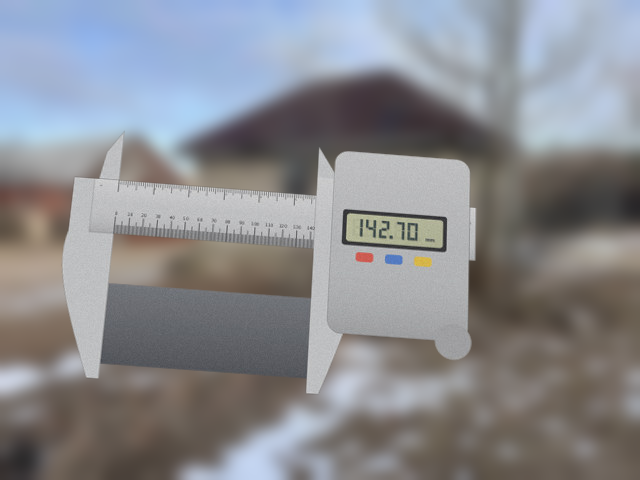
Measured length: 142.70 mm
